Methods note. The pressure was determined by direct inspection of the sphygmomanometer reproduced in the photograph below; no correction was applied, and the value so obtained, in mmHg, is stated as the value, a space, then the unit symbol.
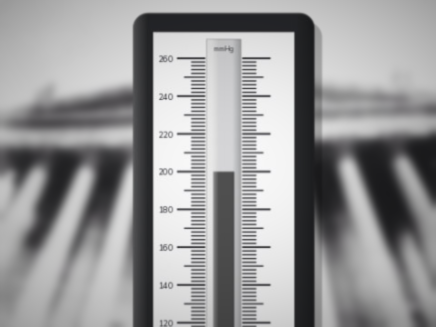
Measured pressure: 200 mmHg
